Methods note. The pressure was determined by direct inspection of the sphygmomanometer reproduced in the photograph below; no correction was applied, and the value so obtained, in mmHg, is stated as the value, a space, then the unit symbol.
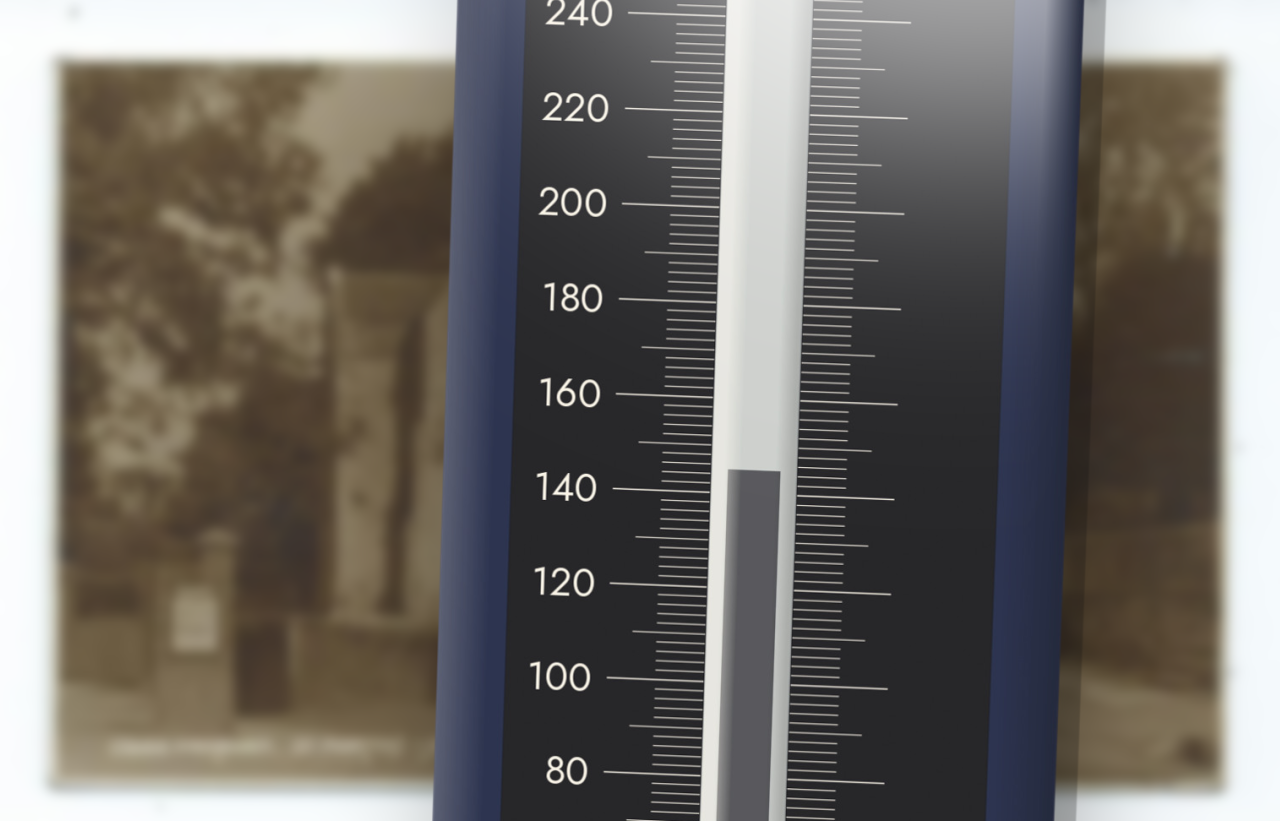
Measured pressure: 145 mmHg
